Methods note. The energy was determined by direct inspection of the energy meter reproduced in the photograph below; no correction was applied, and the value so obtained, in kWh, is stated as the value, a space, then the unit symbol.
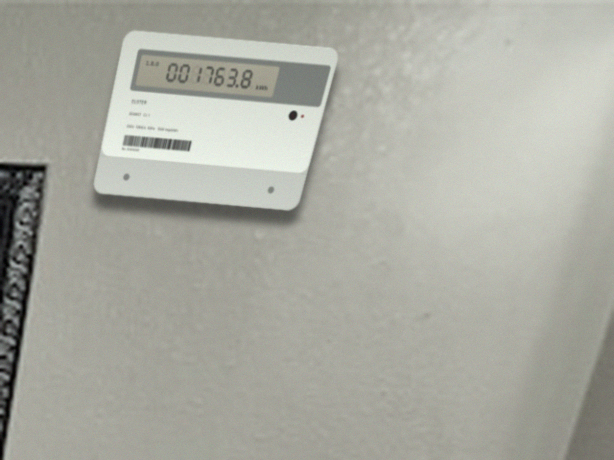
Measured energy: 1763.8 kWh
